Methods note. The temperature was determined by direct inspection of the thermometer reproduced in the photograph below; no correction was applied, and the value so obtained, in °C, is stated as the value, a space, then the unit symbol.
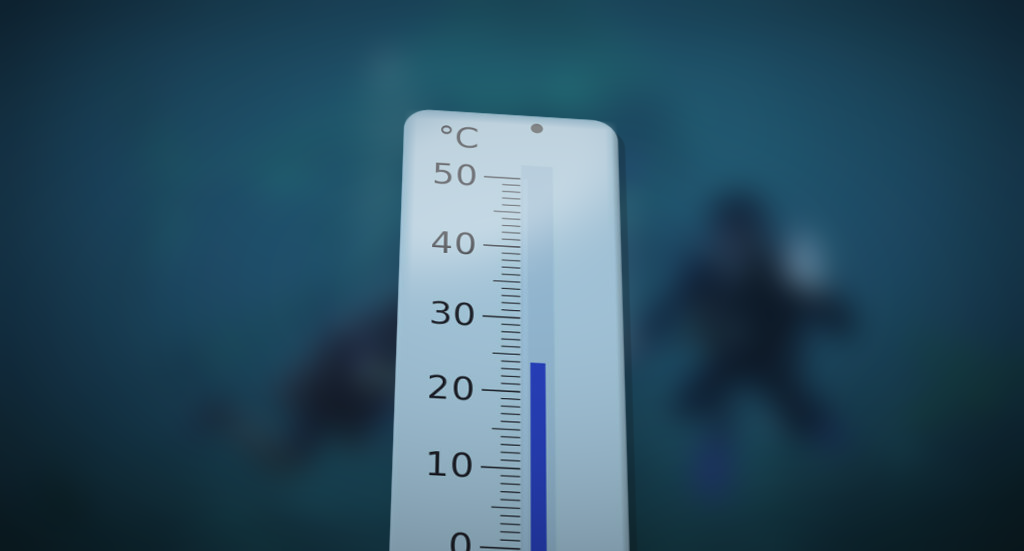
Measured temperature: 24 °C
